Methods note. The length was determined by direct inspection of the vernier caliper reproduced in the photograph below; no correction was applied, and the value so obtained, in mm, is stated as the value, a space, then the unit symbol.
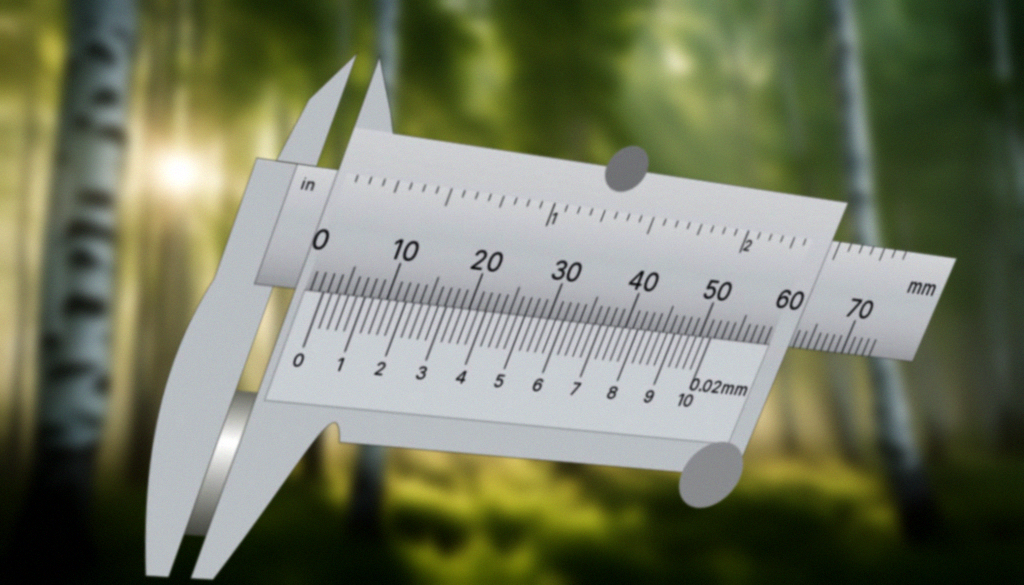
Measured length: 2.5 mm
